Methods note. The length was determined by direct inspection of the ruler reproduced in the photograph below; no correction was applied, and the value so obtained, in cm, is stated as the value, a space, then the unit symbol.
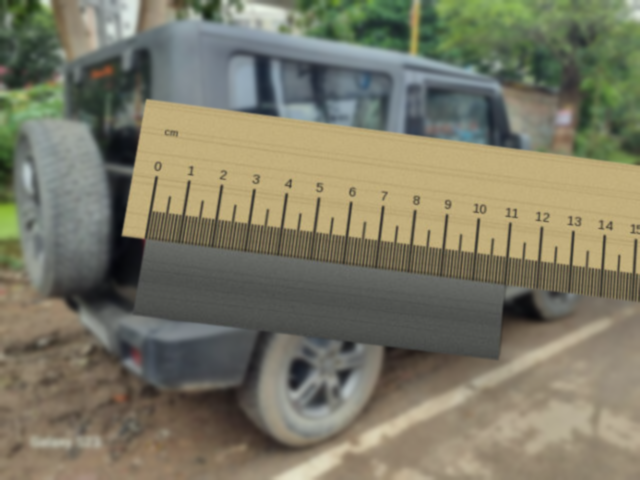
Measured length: 11 cm
